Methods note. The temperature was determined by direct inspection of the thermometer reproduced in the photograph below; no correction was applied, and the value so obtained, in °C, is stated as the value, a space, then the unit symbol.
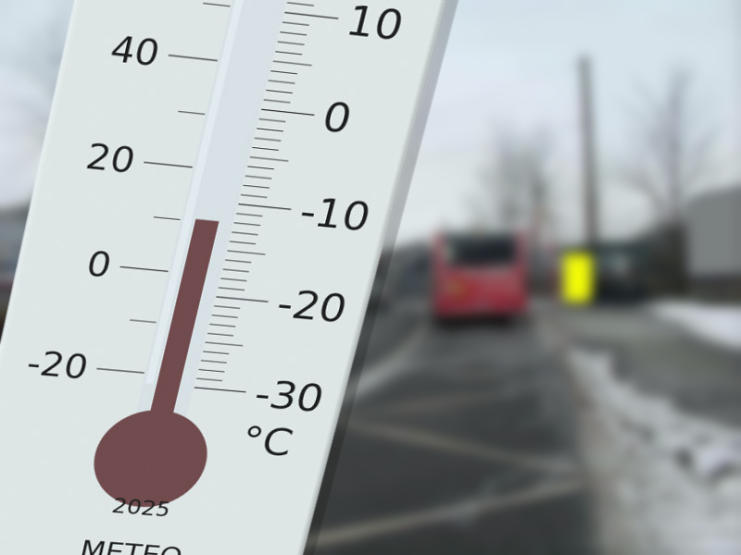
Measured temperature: -12 °C
